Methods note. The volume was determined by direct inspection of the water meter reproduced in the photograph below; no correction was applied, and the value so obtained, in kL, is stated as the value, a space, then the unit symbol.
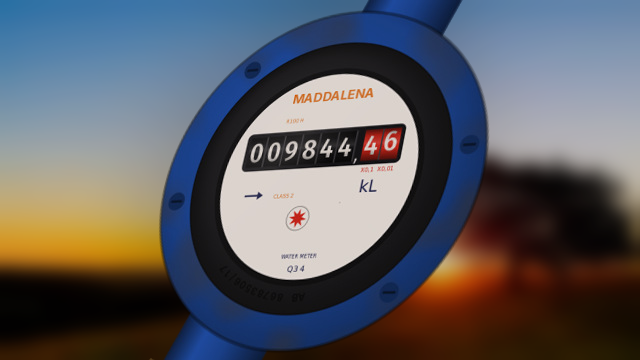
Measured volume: 9844.46 kL
